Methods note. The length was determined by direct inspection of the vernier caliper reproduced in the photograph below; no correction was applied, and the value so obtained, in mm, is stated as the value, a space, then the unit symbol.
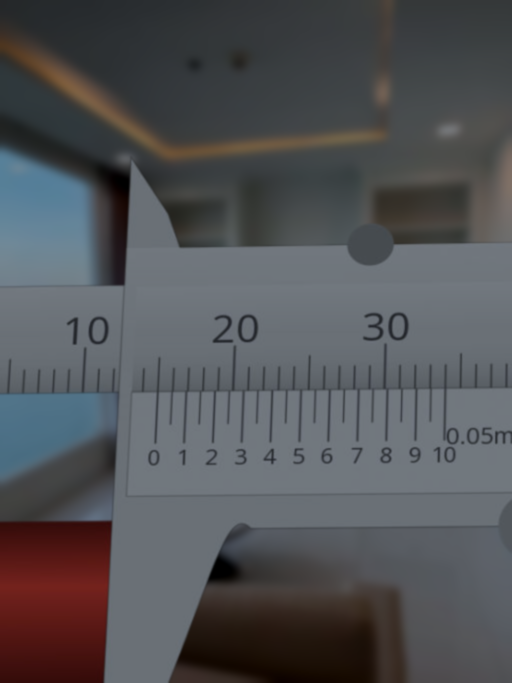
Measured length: 15.0 mm
